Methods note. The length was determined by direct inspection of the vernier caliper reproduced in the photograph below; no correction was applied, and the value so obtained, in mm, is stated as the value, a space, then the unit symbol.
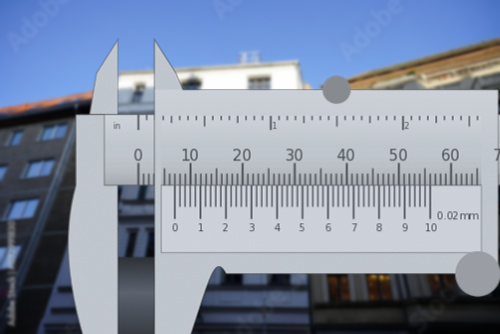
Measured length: 7.0 mm
